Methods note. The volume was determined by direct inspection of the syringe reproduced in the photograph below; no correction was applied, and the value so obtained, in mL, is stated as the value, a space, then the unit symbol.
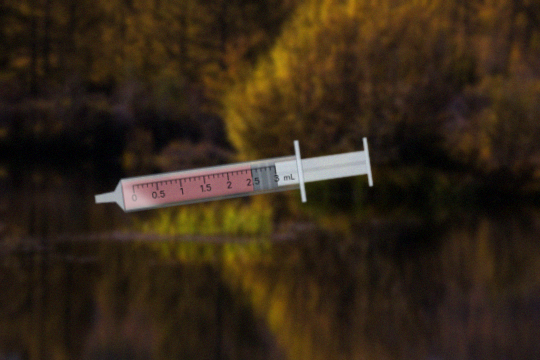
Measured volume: 2.5 mL
